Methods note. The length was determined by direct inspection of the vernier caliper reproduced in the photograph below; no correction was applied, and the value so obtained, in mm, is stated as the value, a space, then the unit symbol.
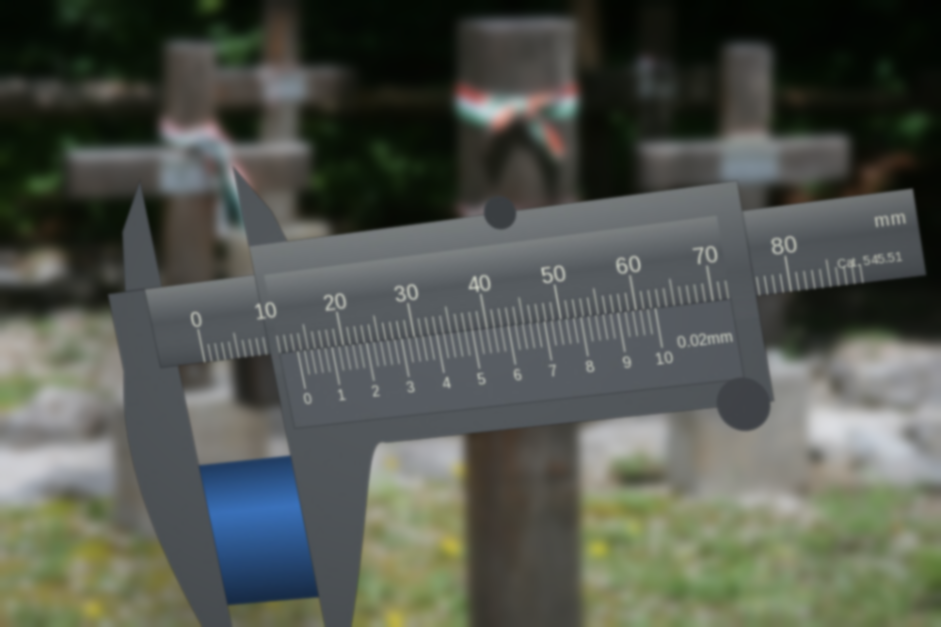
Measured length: 13.5 mm
